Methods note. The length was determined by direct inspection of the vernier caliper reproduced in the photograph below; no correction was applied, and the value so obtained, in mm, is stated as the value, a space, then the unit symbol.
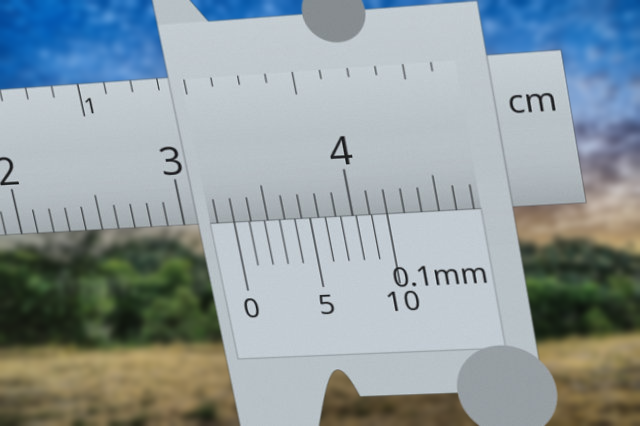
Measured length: 33.0 mm
